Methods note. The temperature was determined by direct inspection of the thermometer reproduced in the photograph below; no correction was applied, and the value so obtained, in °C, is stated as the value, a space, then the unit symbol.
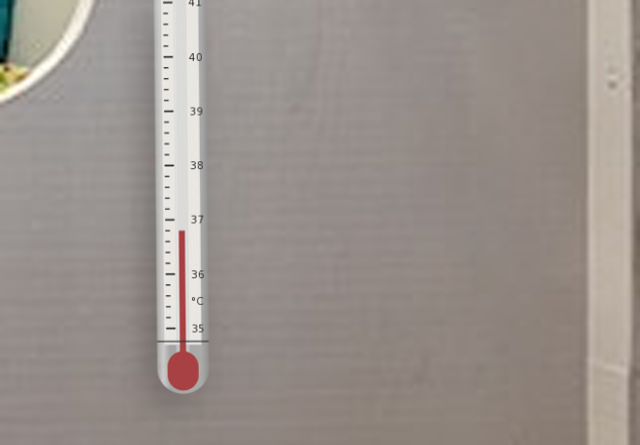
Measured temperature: 36.8 °C
